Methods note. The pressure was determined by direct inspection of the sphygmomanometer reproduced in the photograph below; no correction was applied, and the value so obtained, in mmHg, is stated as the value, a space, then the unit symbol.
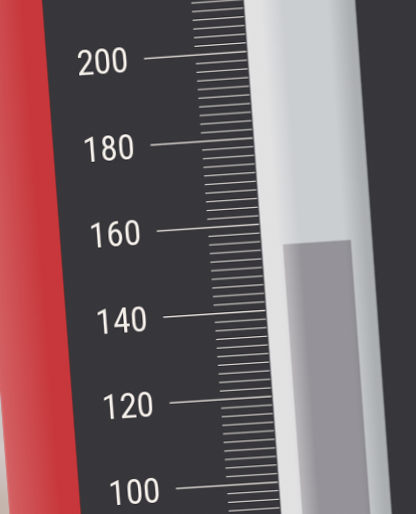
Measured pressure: 155 mmHg
